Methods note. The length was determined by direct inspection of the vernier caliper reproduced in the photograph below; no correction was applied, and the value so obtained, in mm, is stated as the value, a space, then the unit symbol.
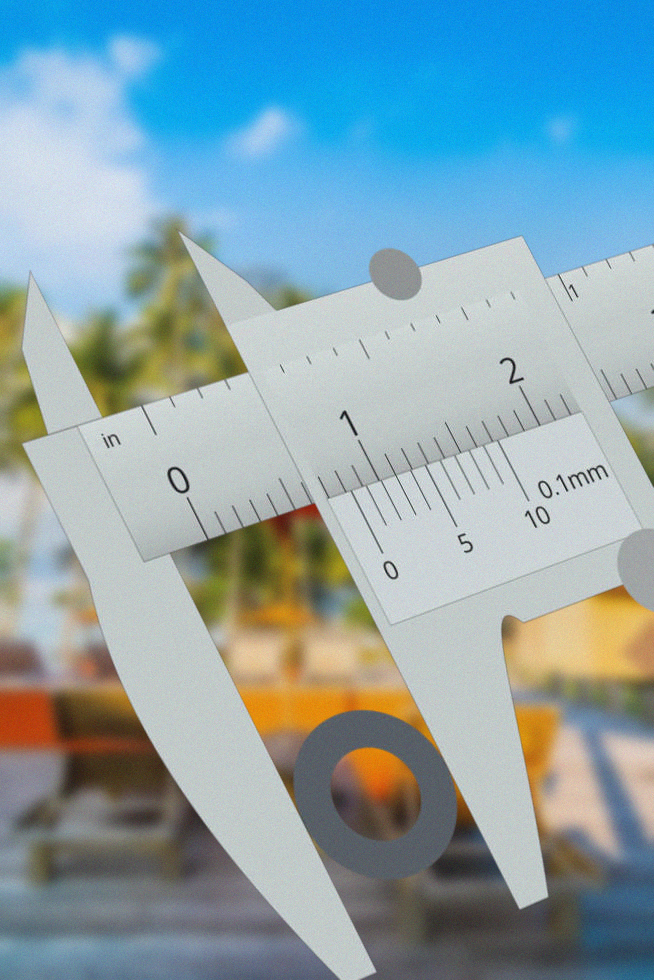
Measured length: 8.3 mm
